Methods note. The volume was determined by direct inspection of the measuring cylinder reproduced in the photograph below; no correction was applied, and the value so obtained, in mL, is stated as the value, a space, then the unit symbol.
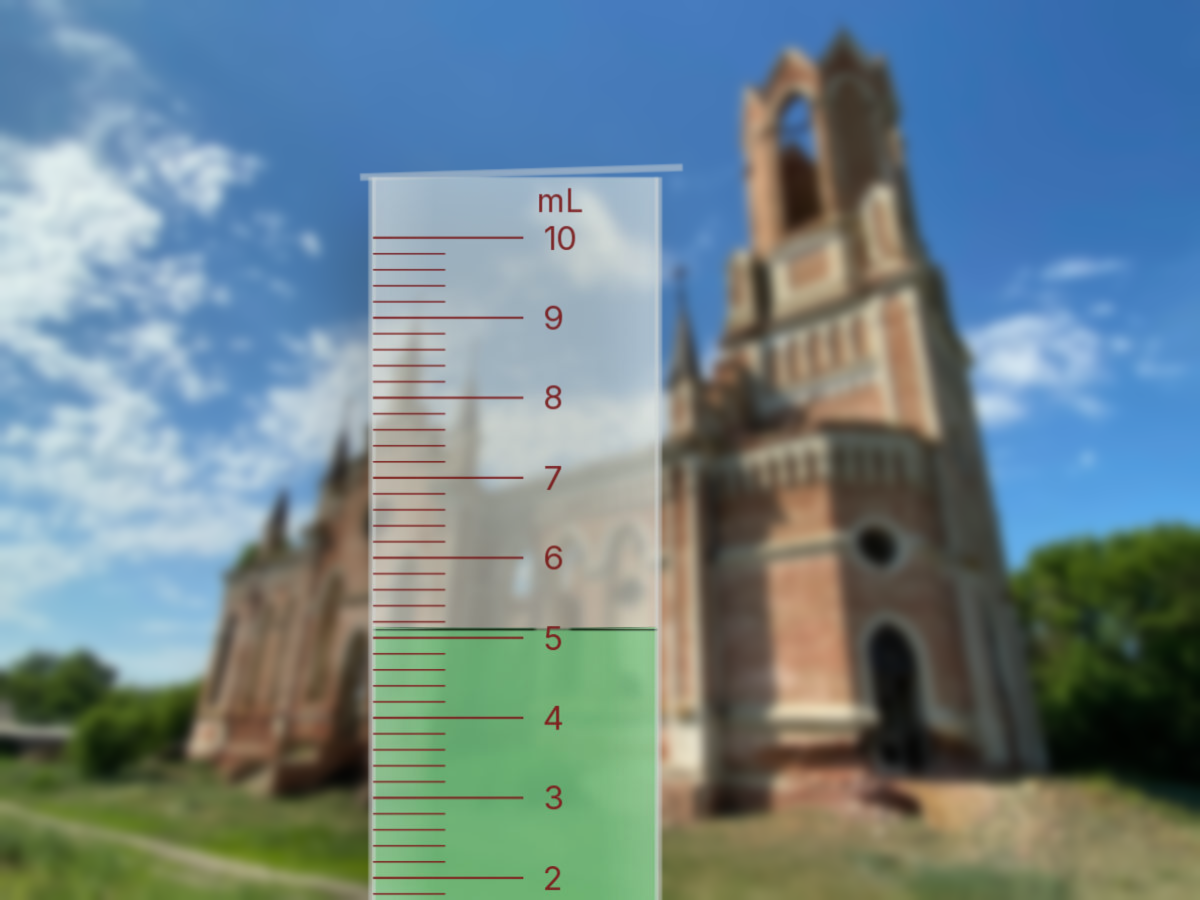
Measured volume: 5.1 mL
